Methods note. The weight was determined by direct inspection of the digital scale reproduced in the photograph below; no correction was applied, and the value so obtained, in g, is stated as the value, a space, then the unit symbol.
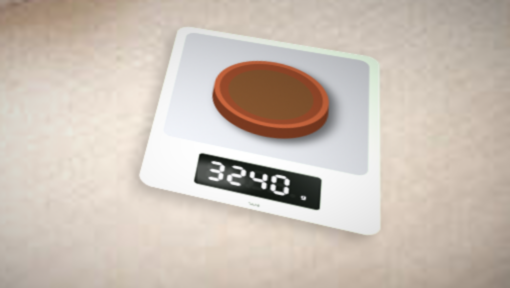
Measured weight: 3240 g
